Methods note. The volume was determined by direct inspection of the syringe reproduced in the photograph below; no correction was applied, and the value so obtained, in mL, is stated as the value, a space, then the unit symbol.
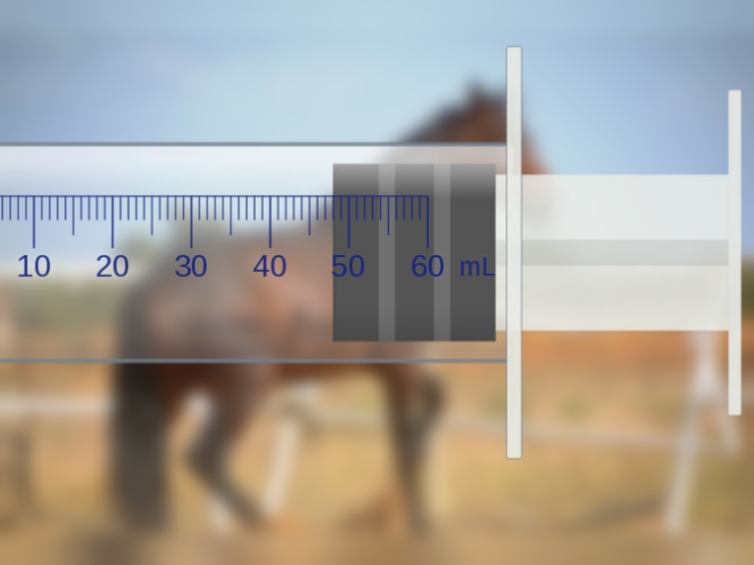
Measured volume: 48 mL
